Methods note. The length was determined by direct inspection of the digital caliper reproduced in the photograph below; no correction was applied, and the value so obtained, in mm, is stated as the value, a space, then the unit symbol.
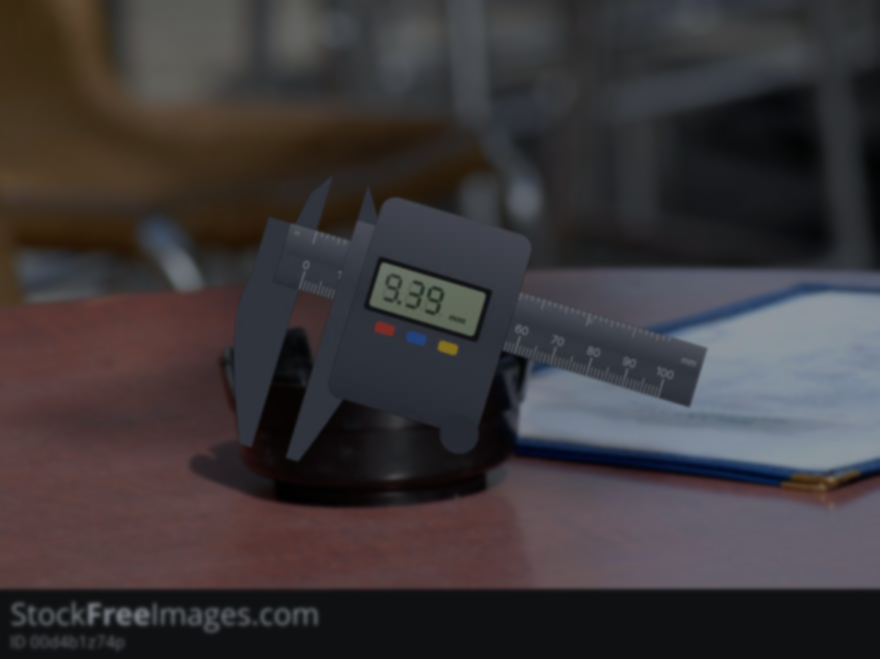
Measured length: 9.39 mm
